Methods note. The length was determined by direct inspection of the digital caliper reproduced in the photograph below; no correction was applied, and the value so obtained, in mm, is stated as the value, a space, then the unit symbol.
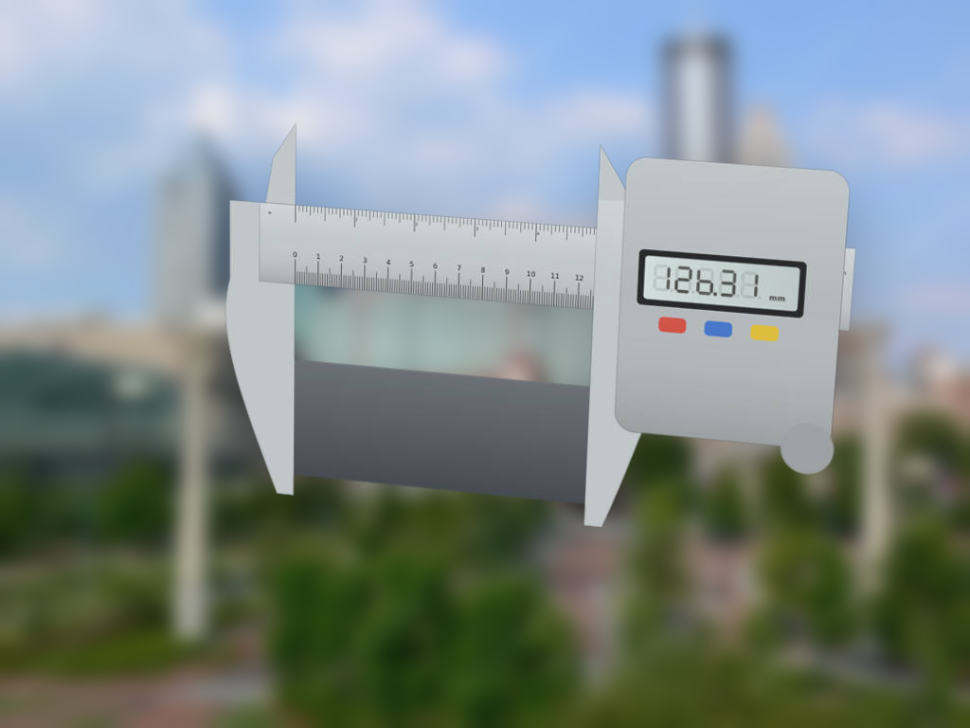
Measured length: 126.31 mm
